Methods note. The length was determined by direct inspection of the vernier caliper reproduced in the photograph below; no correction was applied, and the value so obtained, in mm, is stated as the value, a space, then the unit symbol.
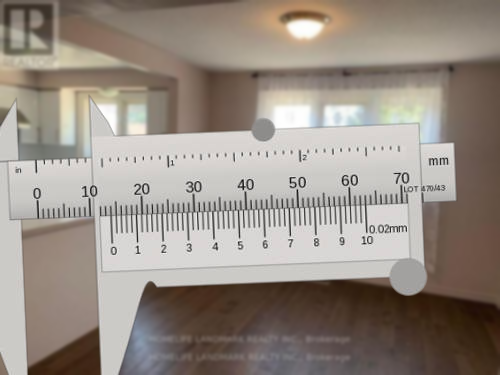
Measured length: 14.0 mm
